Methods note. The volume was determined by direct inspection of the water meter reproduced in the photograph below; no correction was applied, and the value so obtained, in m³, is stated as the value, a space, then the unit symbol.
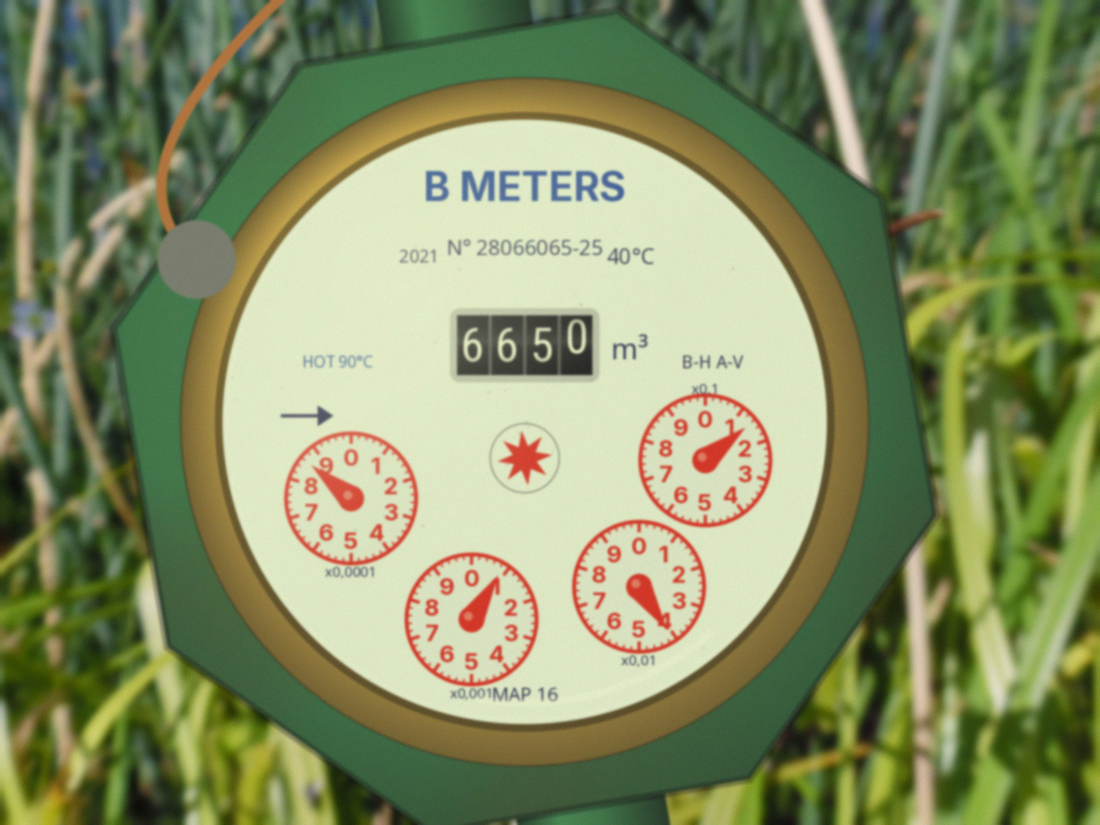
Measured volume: 6650.1408 m³
